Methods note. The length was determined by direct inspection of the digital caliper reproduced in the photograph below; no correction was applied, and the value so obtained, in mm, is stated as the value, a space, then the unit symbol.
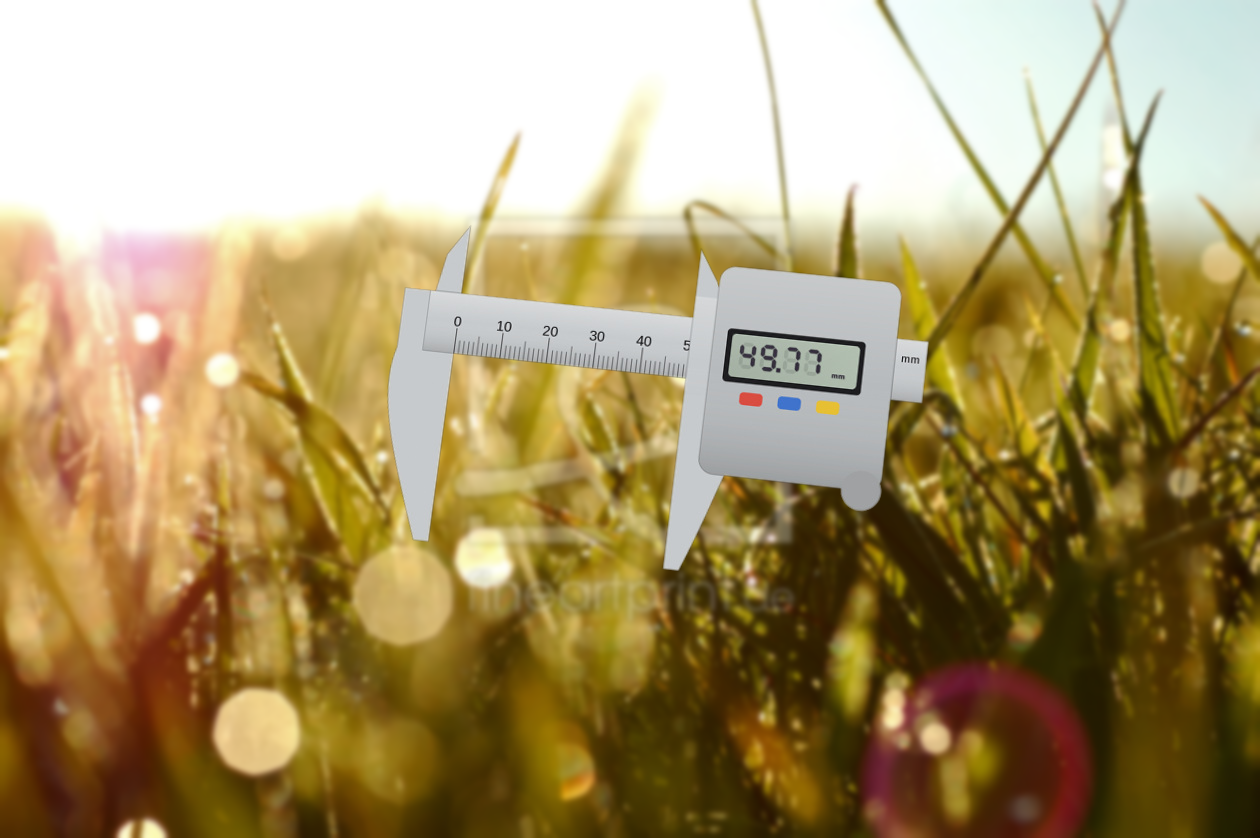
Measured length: 49.77 mm
